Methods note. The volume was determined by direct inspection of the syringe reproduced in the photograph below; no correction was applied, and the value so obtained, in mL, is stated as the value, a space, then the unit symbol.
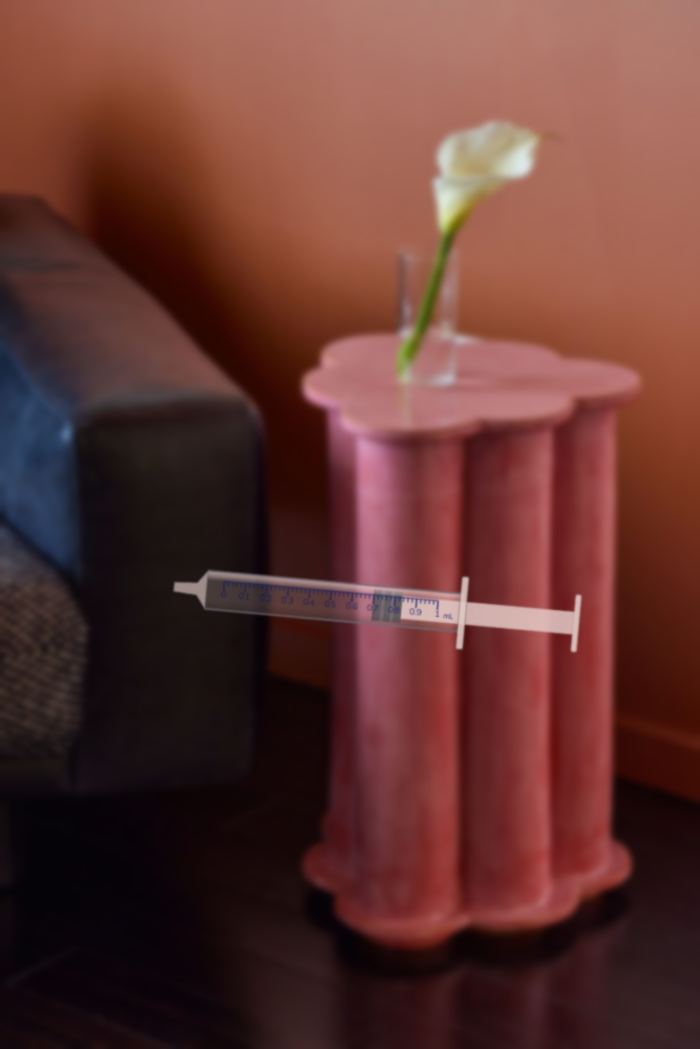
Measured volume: 0.7 mL
